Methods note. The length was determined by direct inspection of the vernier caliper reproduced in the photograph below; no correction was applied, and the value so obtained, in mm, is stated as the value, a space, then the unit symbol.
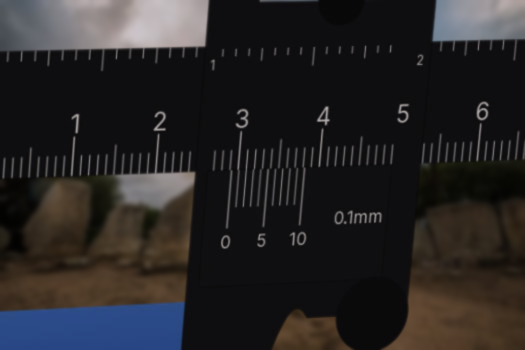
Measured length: 29.2 mm
